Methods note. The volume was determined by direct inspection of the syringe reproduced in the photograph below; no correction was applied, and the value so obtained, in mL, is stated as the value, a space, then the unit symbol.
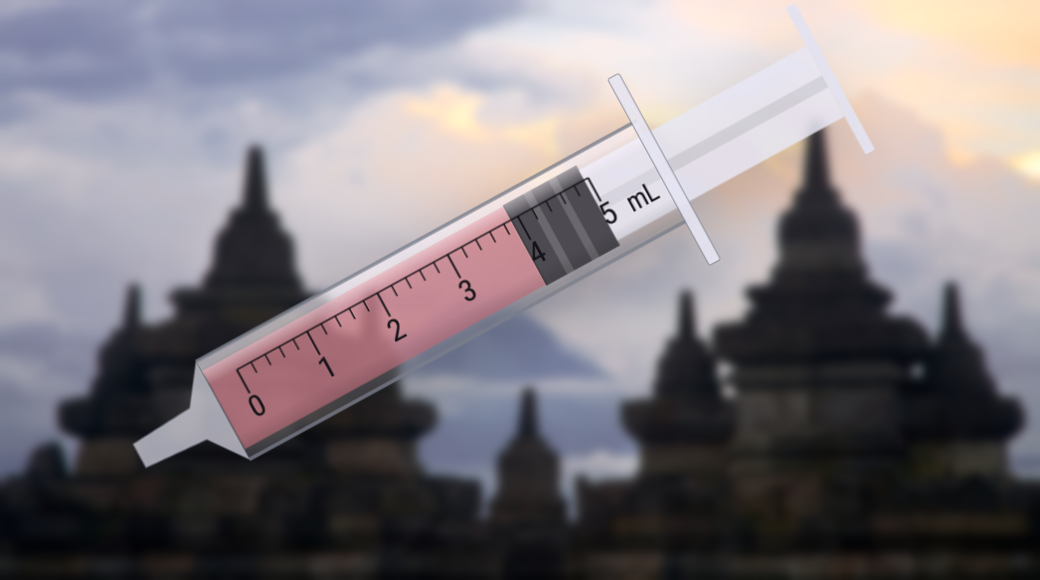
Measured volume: 3.9 mL
